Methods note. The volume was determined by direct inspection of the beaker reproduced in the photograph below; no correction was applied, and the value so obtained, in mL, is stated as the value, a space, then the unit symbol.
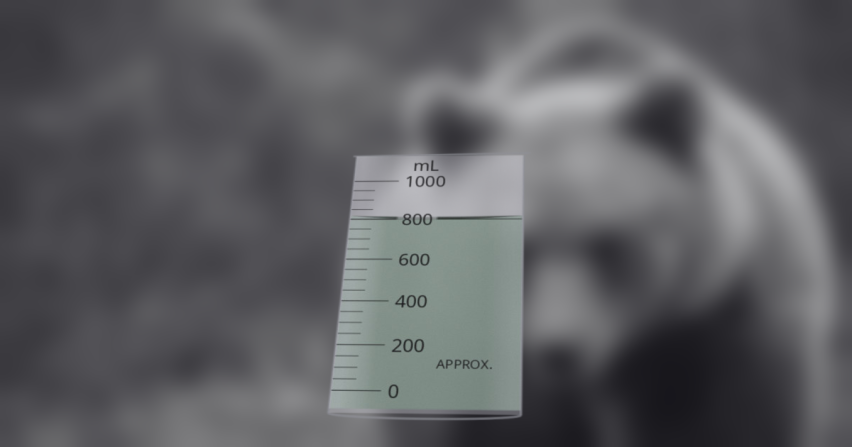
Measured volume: 800 mL
